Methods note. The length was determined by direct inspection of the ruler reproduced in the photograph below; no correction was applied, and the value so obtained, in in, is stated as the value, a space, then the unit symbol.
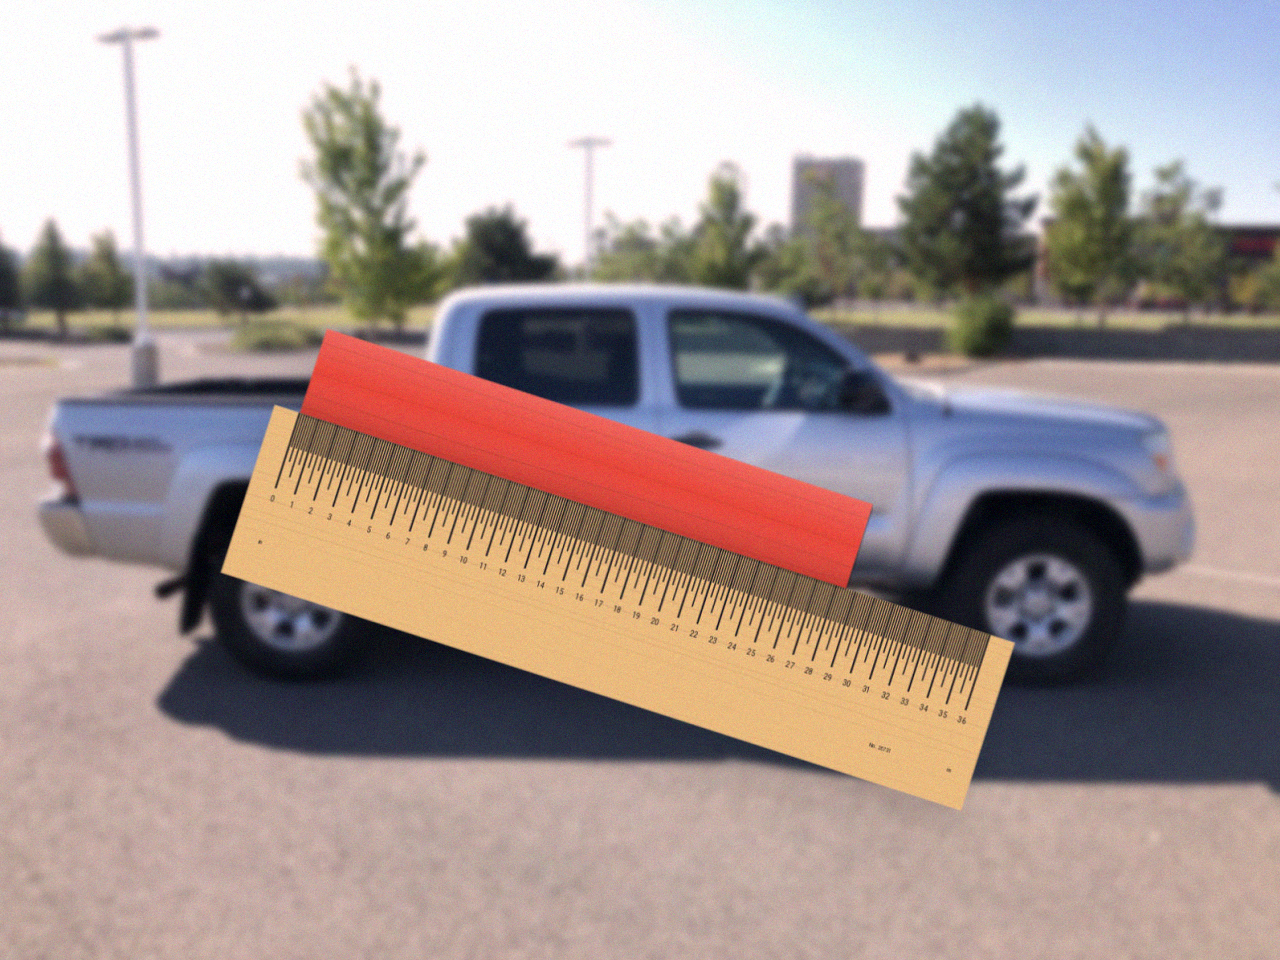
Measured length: 28.5 in
